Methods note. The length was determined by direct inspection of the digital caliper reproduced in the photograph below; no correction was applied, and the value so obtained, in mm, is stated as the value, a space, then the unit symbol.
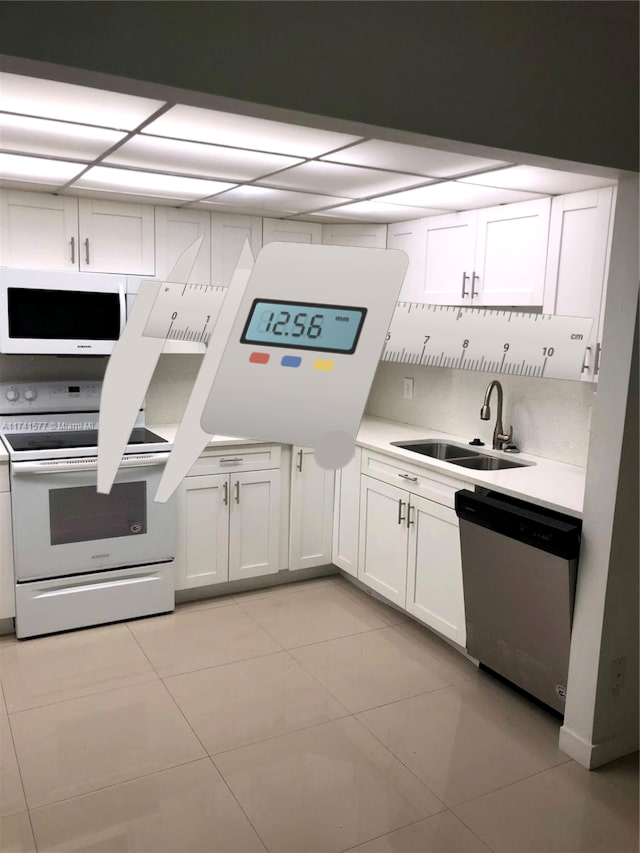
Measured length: 12.56 mm
